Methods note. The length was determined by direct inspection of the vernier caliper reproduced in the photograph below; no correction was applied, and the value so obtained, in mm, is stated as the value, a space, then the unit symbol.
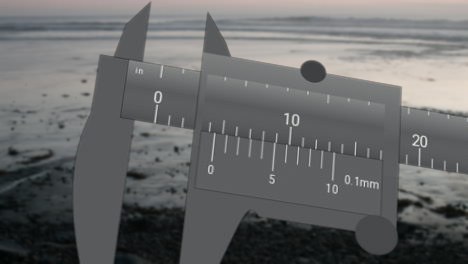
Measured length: 4.4 mm
